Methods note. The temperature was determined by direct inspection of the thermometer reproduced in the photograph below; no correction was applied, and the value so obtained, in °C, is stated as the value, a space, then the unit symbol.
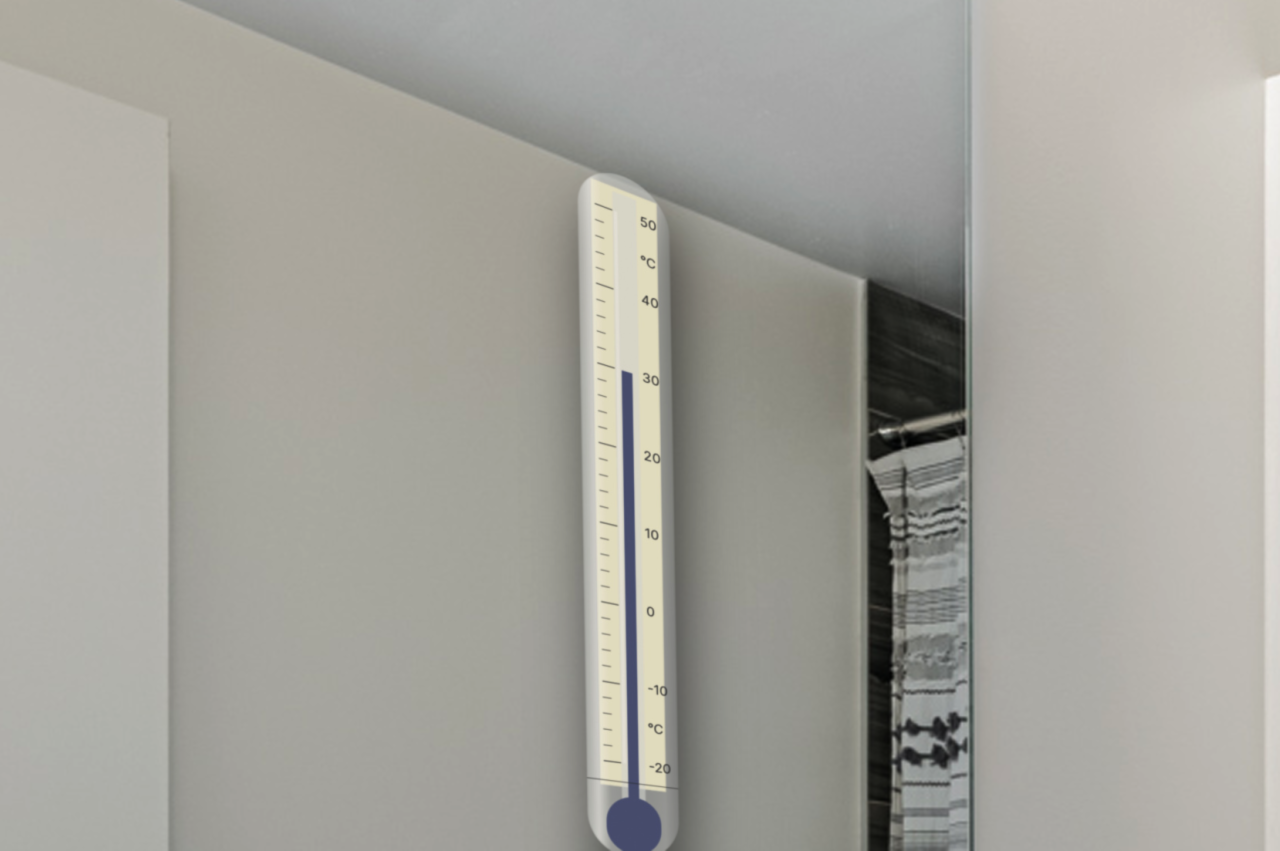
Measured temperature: 30 °C
